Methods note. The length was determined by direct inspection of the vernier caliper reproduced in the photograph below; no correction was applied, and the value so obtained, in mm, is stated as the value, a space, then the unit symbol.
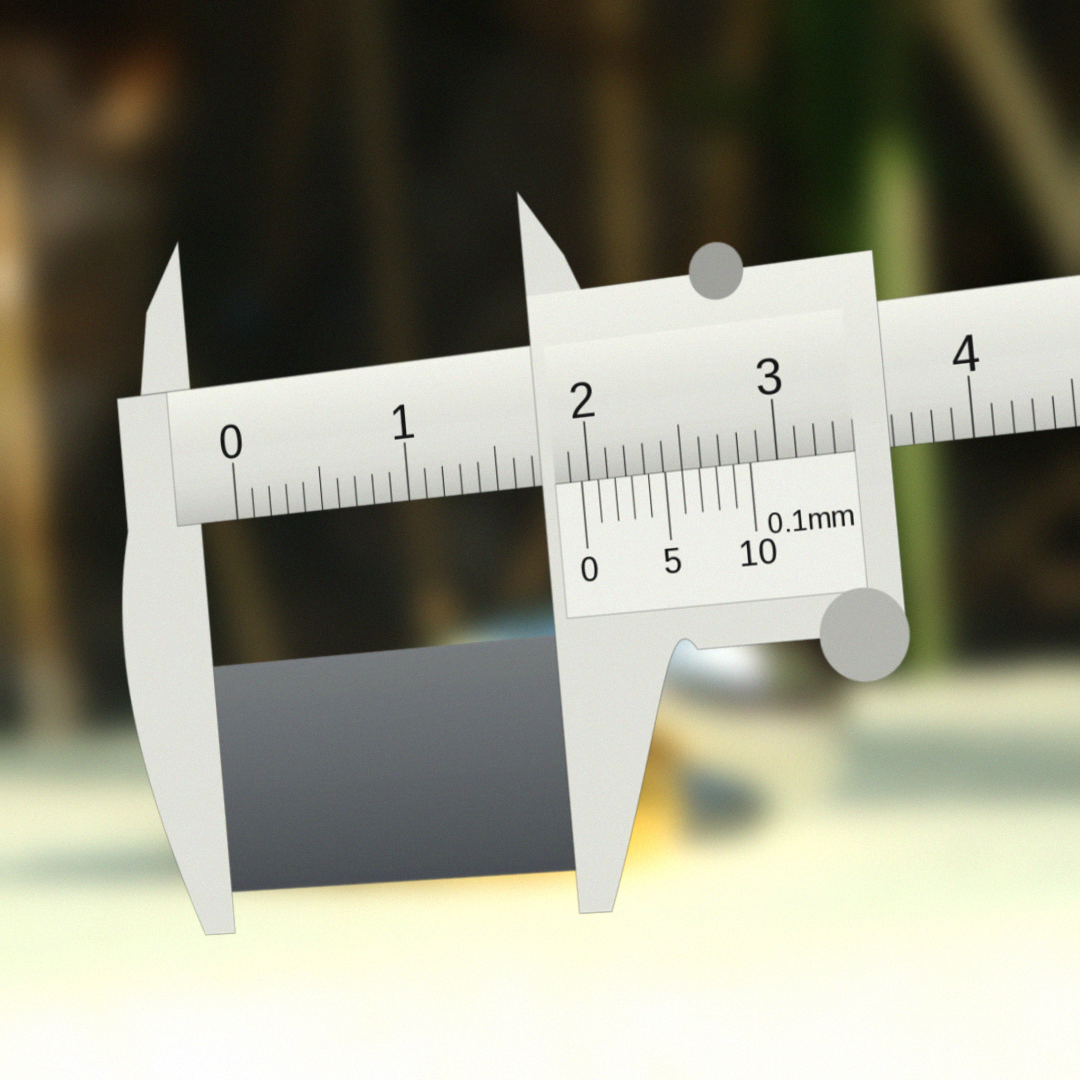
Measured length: 19.6 mm
